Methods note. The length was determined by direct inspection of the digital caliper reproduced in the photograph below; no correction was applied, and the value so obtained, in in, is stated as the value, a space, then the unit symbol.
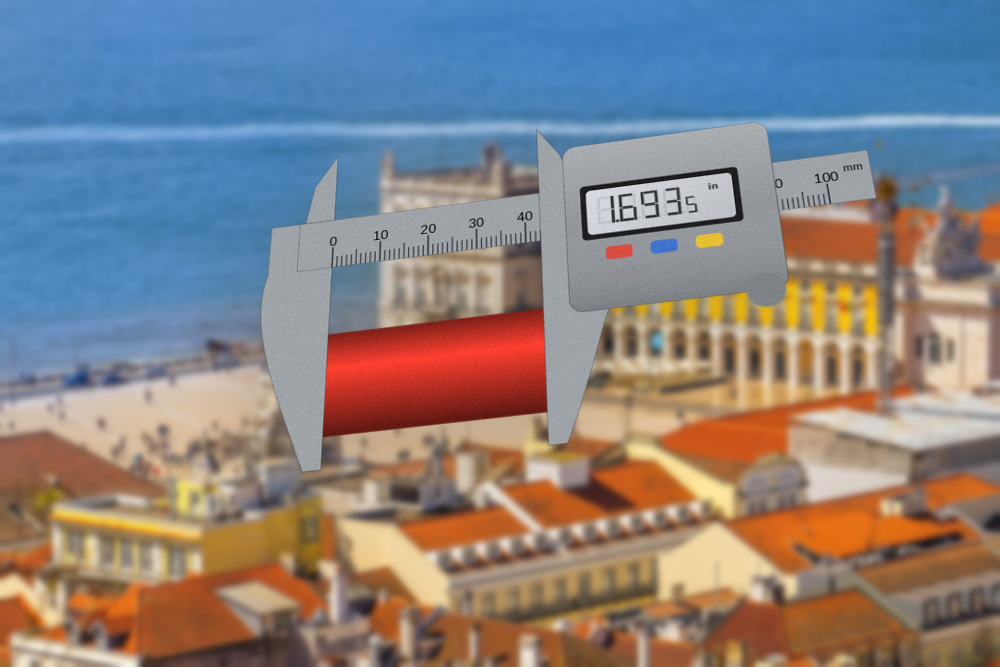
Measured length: 1.6935 in
